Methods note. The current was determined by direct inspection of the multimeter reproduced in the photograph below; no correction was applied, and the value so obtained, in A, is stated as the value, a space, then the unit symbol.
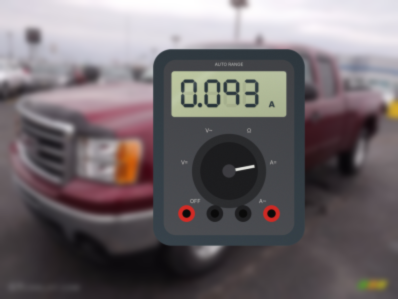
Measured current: 0.093 A
